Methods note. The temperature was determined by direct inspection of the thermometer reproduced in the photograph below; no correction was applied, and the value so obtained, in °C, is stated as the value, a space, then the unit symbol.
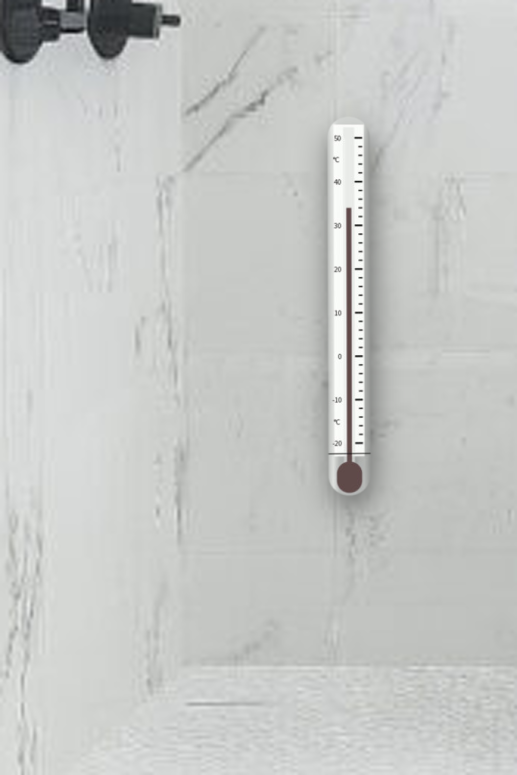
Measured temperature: 34 °C
